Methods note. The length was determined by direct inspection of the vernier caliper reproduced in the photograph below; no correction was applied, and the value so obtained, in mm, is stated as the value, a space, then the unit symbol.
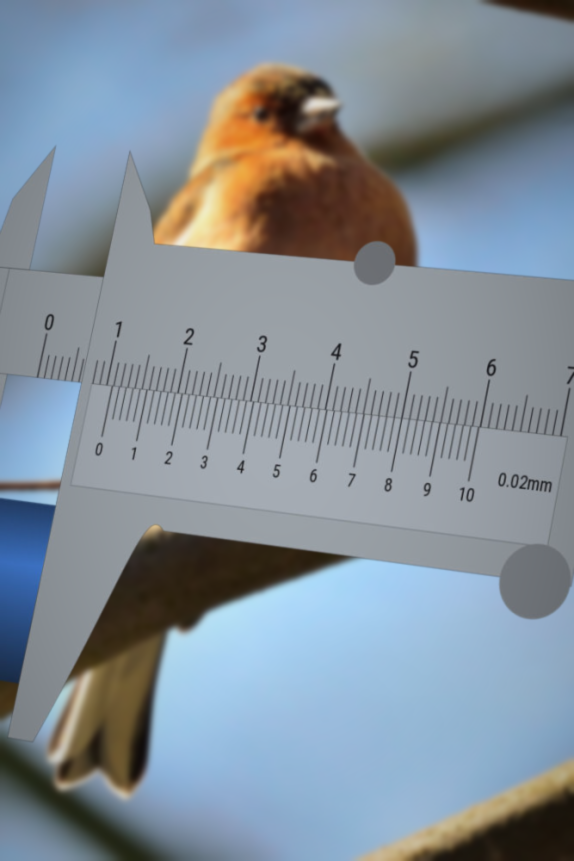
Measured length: 10.8 mm
